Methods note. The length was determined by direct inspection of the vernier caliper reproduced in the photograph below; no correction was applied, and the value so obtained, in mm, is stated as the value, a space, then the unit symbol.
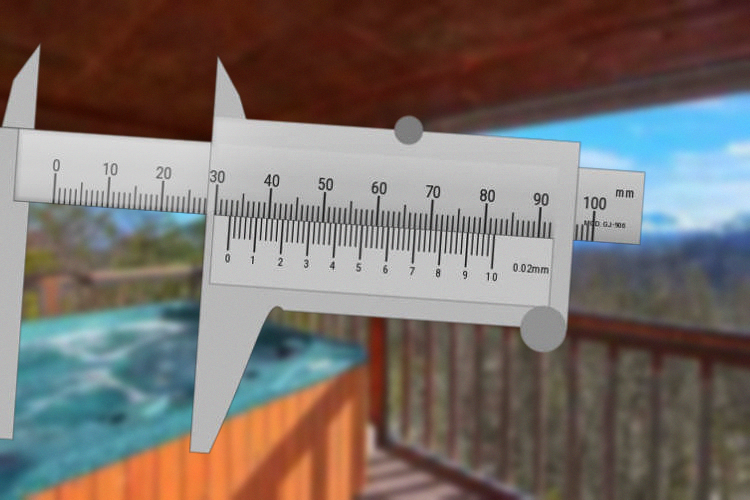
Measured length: 32.8 mm
